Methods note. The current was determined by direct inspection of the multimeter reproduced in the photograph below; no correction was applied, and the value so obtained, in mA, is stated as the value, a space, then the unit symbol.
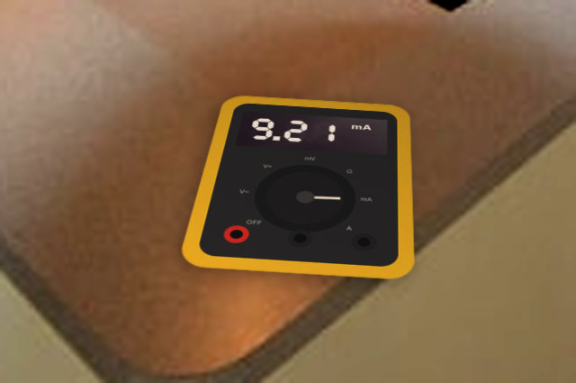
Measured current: 9.21 mA
